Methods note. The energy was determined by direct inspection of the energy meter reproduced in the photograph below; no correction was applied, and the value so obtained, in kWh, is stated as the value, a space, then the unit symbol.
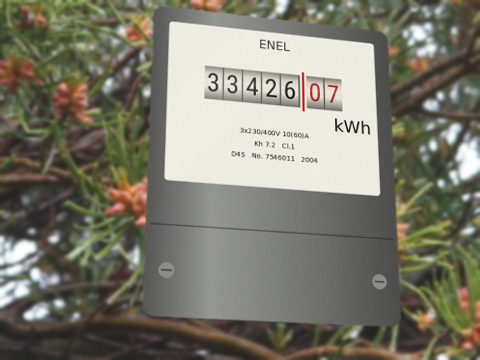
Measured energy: 33426.07 kWh
